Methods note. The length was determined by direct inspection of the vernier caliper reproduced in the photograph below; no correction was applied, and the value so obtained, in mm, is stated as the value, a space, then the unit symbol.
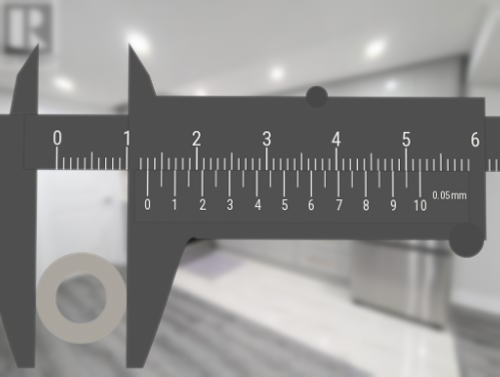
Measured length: 13.0 mm
